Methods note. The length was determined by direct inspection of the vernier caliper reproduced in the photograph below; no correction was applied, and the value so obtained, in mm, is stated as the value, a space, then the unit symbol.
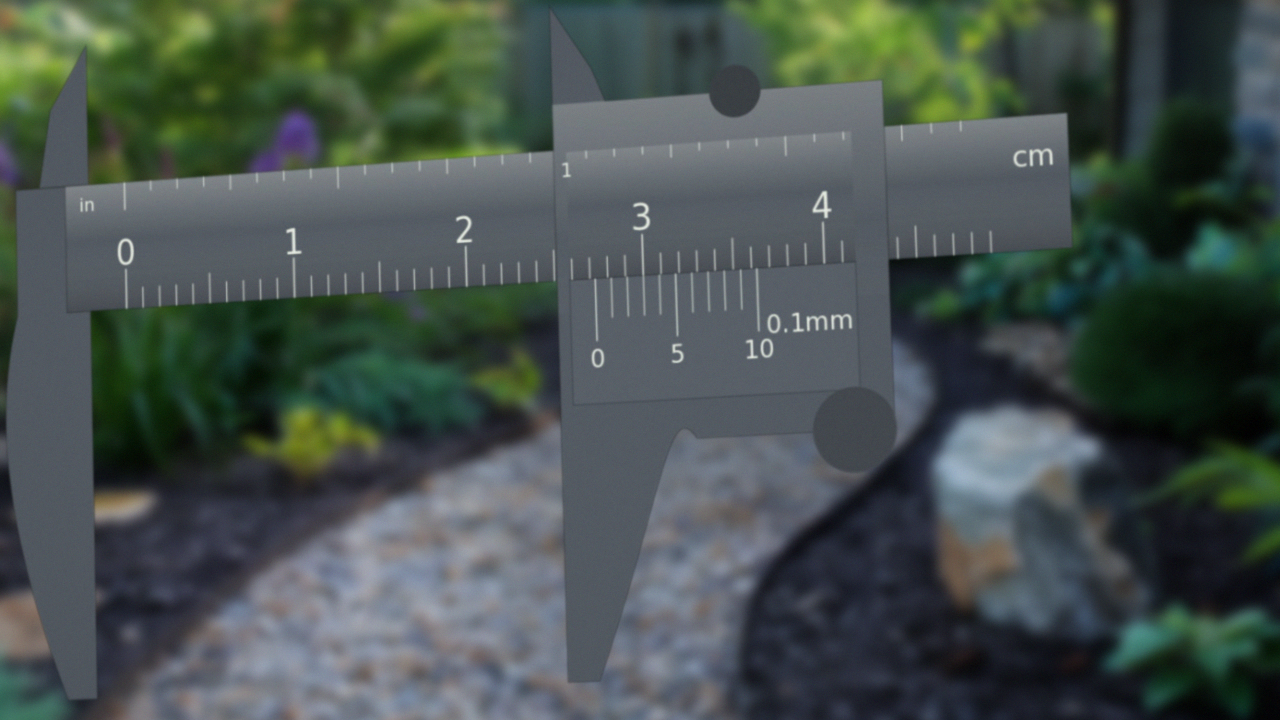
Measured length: 27.3 mm
